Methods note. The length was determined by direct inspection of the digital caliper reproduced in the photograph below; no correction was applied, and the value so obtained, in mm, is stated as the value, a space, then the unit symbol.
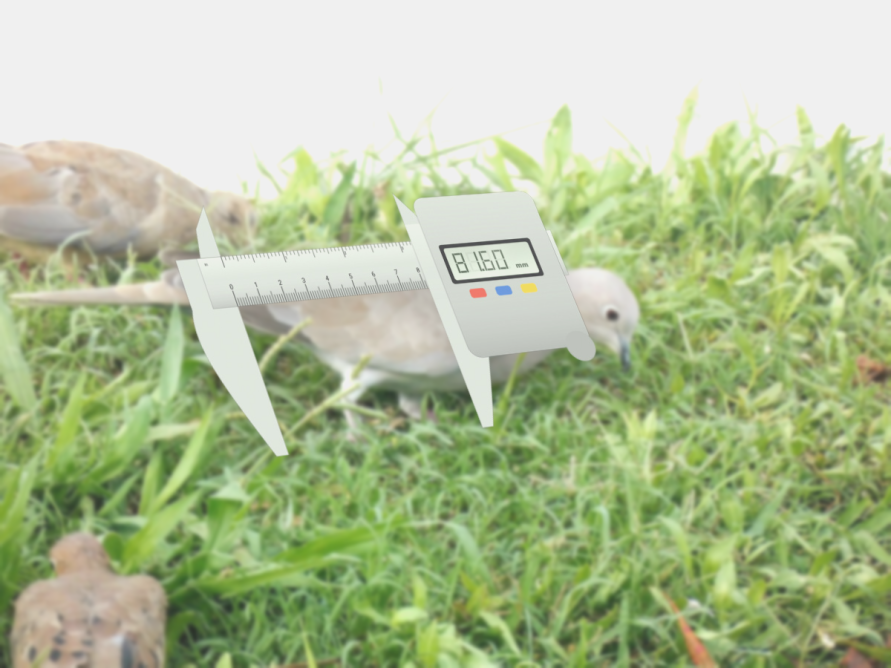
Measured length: 81.60 mm
